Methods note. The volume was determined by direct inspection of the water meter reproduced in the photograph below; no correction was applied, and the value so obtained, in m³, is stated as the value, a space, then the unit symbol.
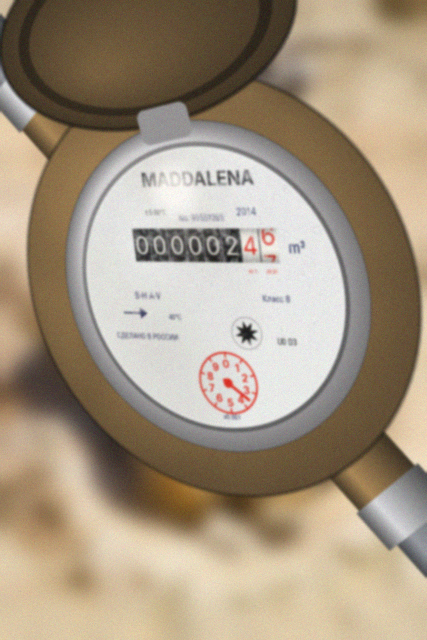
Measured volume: 2.463 m³
